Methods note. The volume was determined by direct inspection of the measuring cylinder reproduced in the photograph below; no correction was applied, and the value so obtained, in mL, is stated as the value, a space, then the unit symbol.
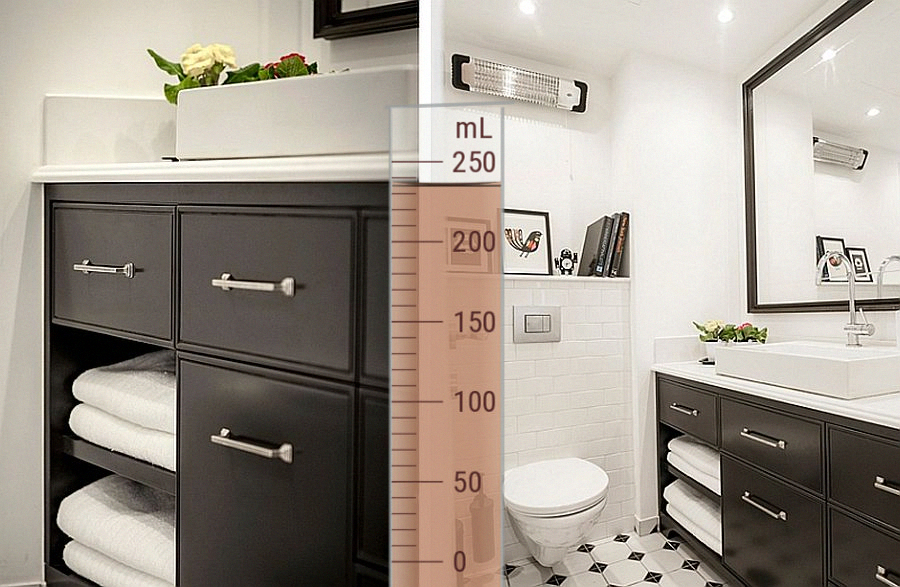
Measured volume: 235 mL
